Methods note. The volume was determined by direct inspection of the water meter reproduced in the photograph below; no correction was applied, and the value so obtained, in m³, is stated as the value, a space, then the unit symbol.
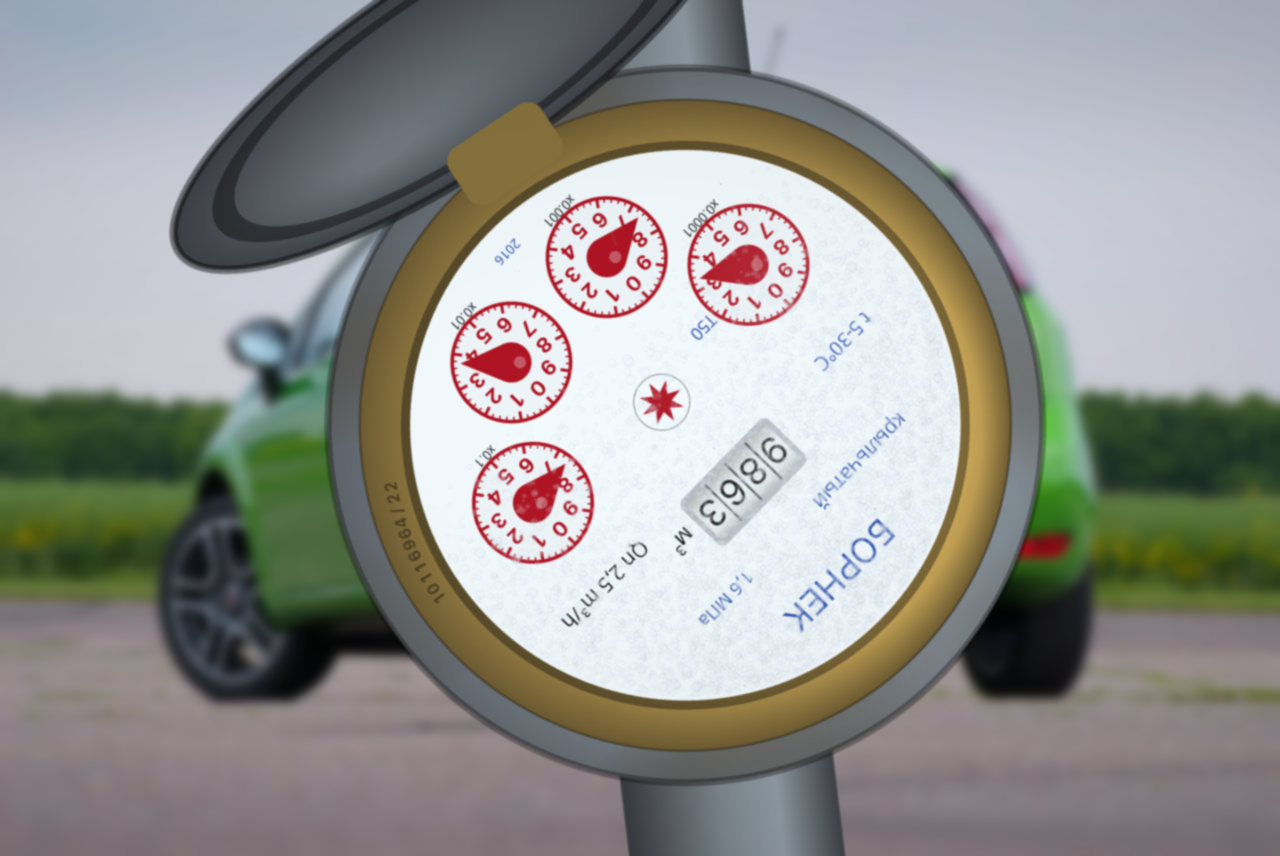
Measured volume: 9863.7373 m³
